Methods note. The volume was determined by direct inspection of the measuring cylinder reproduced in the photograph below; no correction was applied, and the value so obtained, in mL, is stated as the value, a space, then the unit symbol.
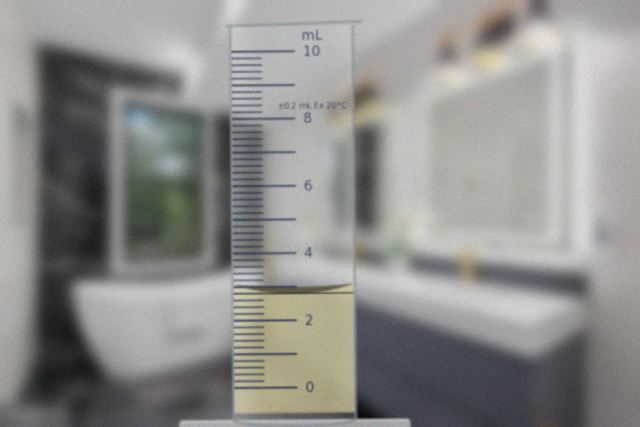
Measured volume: 2.8 mL
